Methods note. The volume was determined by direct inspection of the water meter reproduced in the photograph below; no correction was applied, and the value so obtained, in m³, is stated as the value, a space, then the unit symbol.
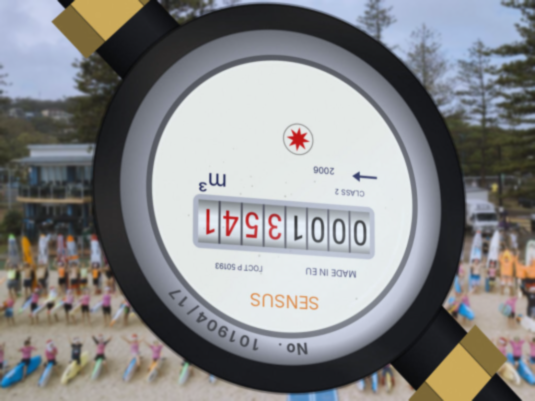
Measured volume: 1.3541 m³
